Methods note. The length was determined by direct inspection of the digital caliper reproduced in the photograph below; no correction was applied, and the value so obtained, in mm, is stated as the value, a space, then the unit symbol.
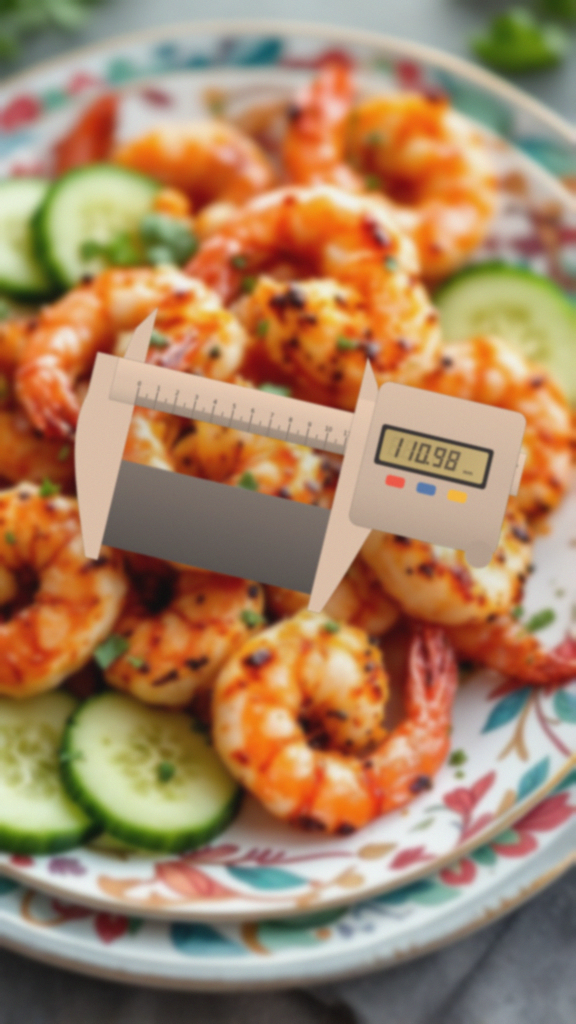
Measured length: 110.98 mm
